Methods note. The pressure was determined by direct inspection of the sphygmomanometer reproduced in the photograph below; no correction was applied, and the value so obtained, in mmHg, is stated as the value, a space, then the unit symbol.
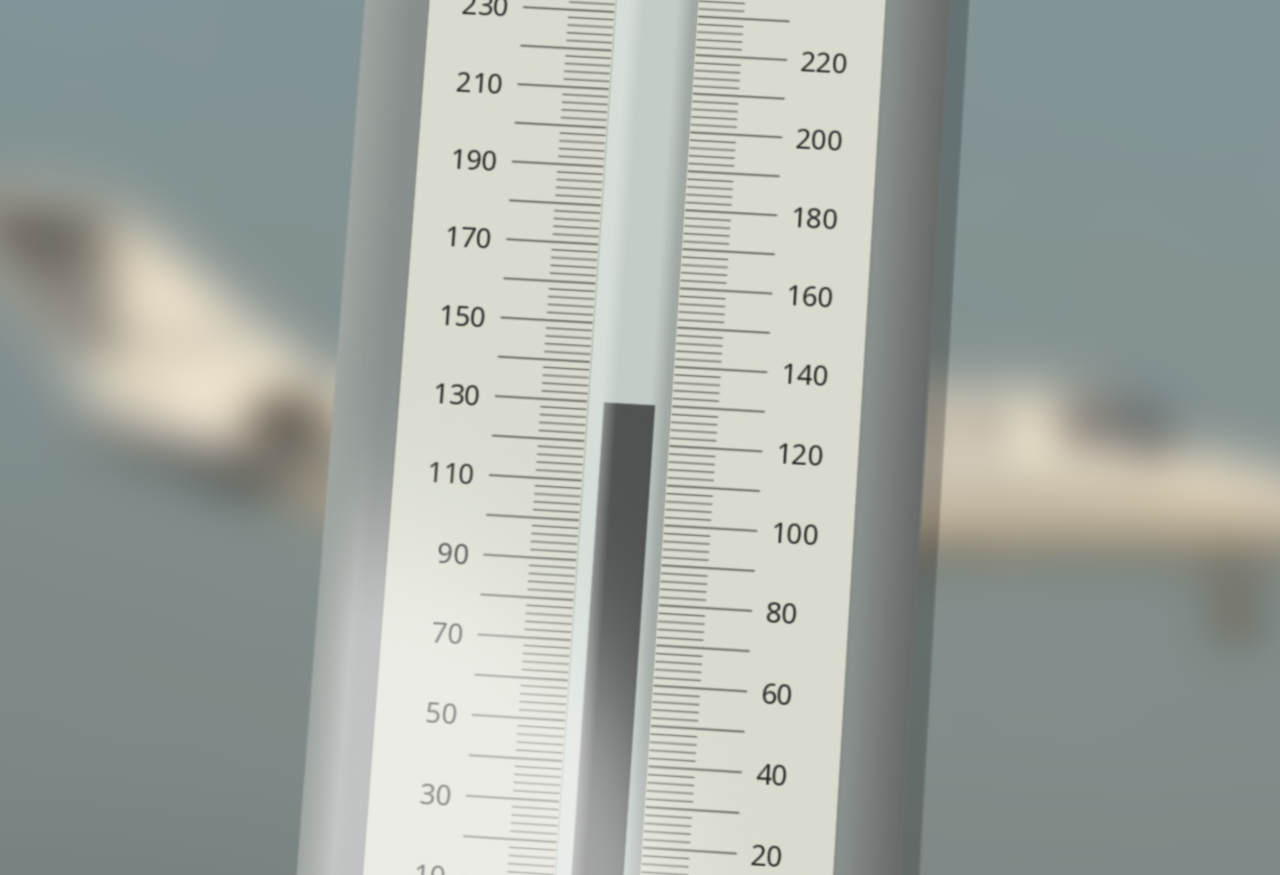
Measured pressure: 130 mmHg
